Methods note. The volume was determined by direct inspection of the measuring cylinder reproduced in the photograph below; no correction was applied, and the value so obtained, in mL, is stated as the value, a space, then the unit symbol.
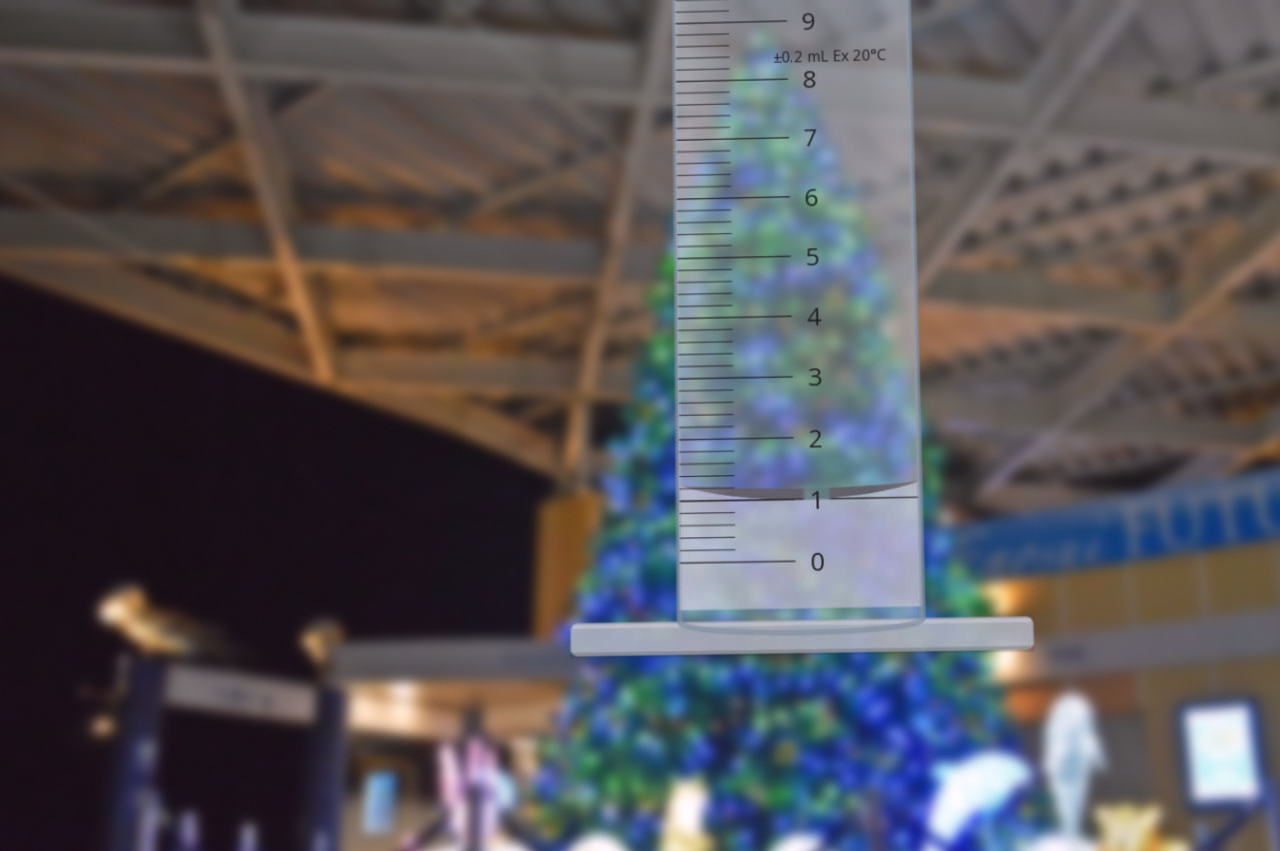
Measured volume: 1 mL
